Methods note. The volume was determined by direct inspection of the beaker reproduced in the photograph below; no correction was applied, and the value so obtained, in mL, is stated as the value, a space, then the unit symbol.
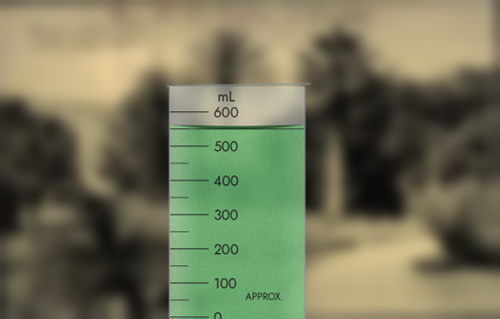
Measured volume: 550 mL
